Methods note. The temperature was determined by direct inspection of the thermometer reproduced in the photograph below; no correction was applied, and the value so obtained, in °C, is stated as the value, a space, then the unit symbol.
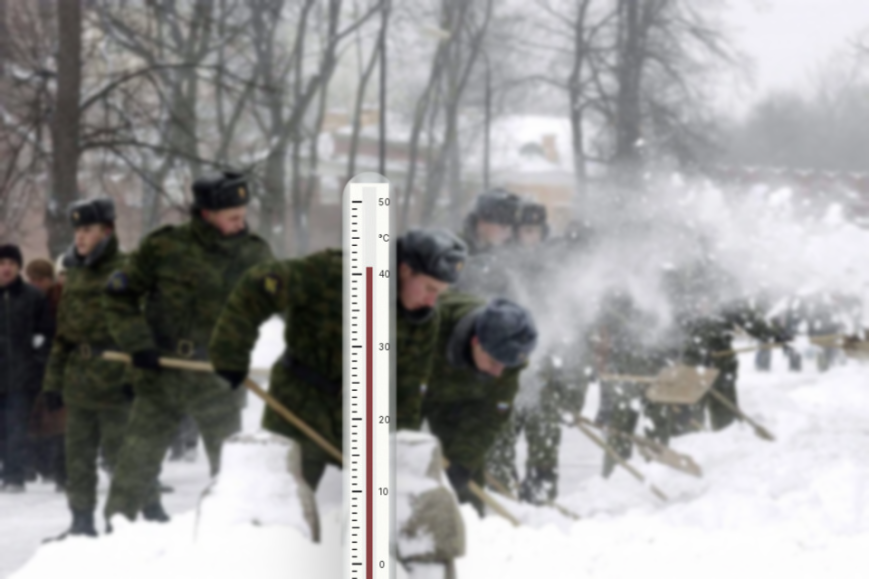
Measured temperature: 41 °C
